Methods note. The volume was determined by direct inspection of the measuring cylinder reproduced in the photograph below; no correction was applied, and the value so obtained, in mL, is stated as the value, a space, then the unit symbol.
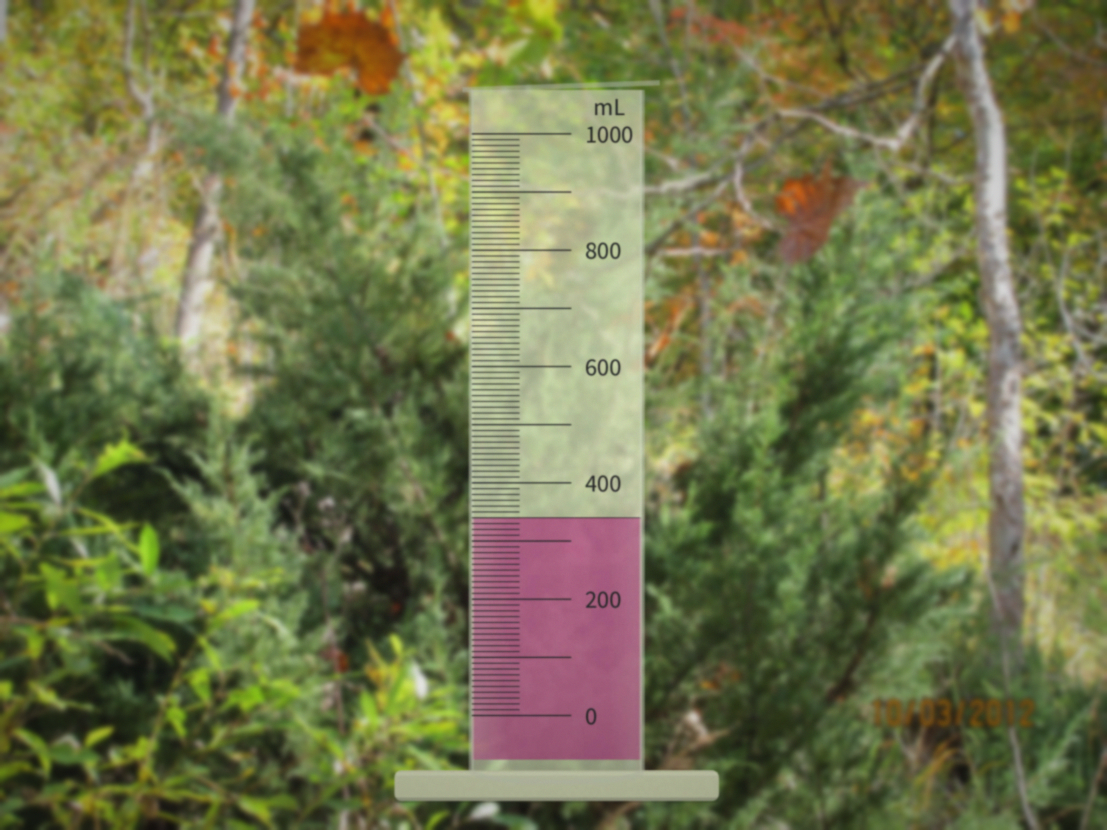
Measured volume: 340 mL
